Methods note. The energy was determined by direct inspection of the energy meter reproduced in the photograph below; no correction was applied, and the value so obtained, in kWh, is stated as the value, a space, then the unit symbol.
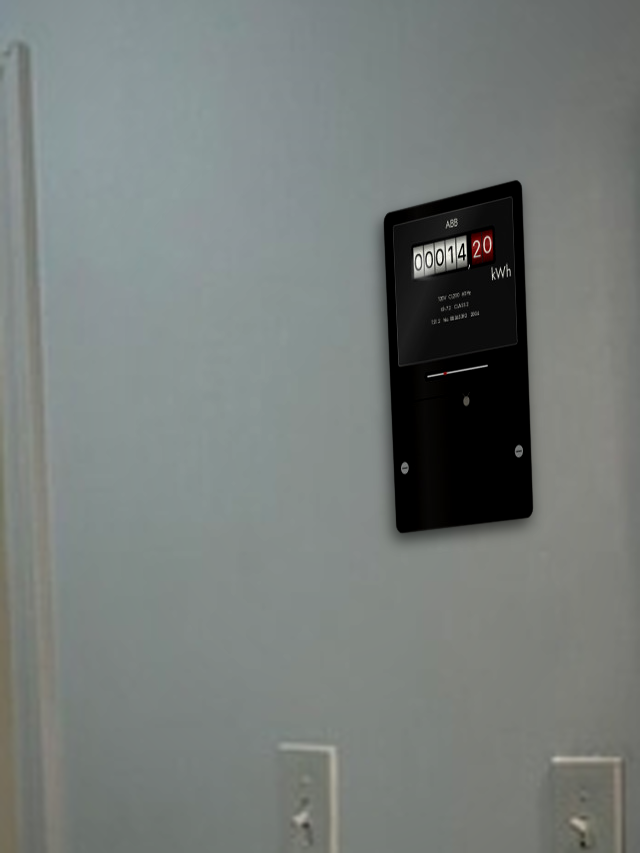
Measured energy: 14.20 kWh
